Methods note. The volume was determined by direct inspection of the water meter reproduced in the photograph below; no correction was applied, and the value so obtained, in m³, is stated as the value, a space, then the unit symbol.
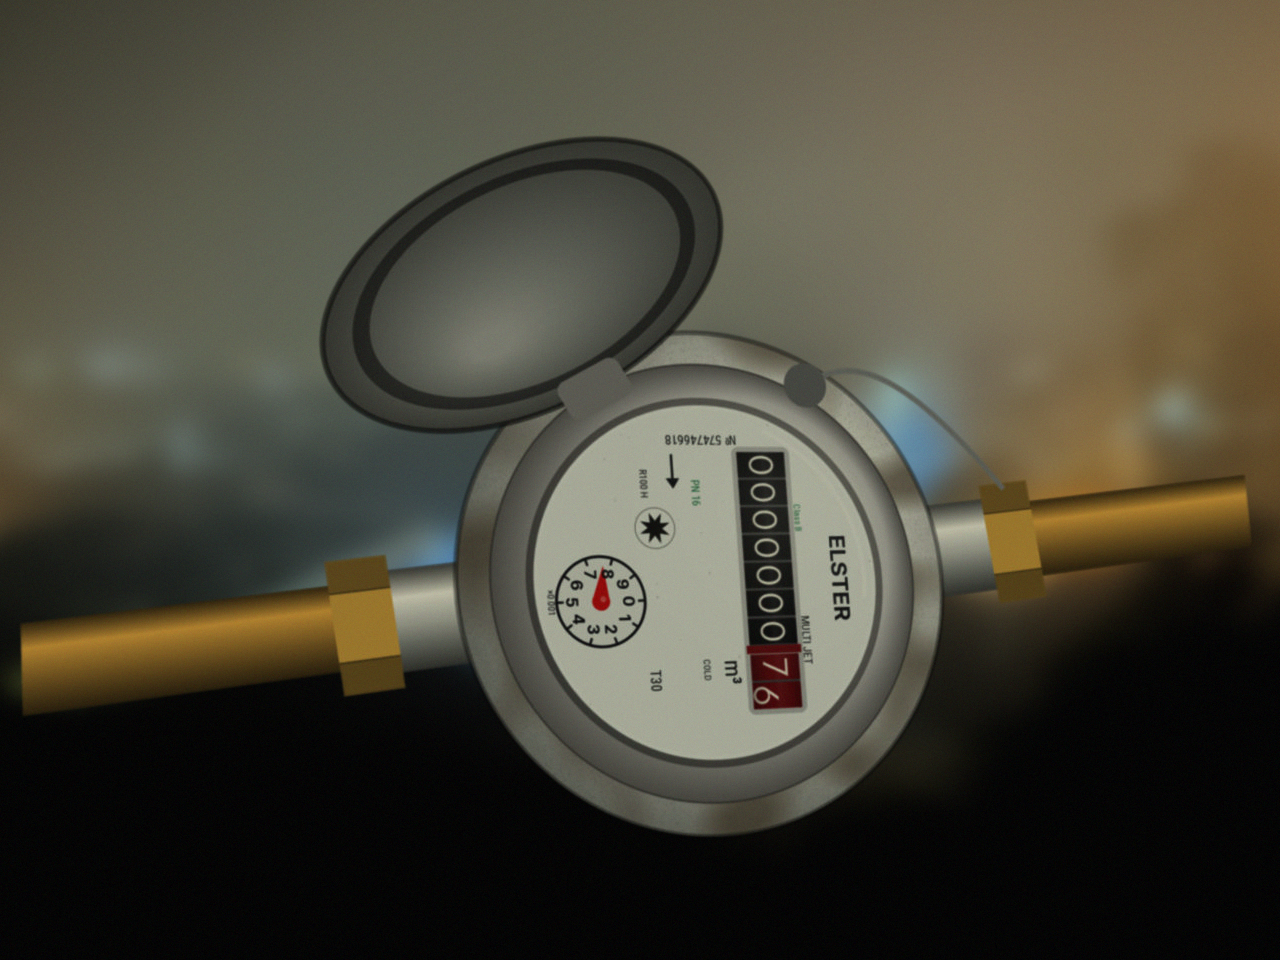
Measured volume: 0.757 m³
